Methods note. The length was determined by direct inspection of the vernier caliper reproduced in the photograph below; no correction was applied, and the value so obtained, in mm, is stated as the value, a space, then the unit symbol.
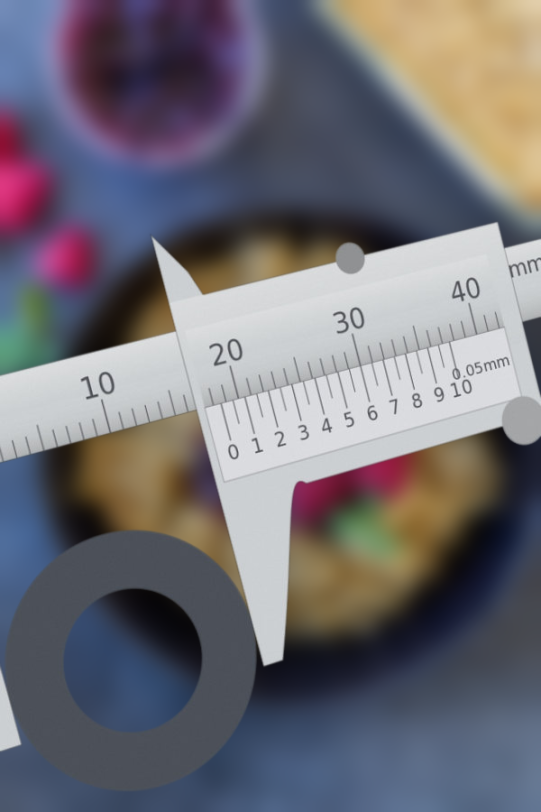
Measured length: 18.6 mm
